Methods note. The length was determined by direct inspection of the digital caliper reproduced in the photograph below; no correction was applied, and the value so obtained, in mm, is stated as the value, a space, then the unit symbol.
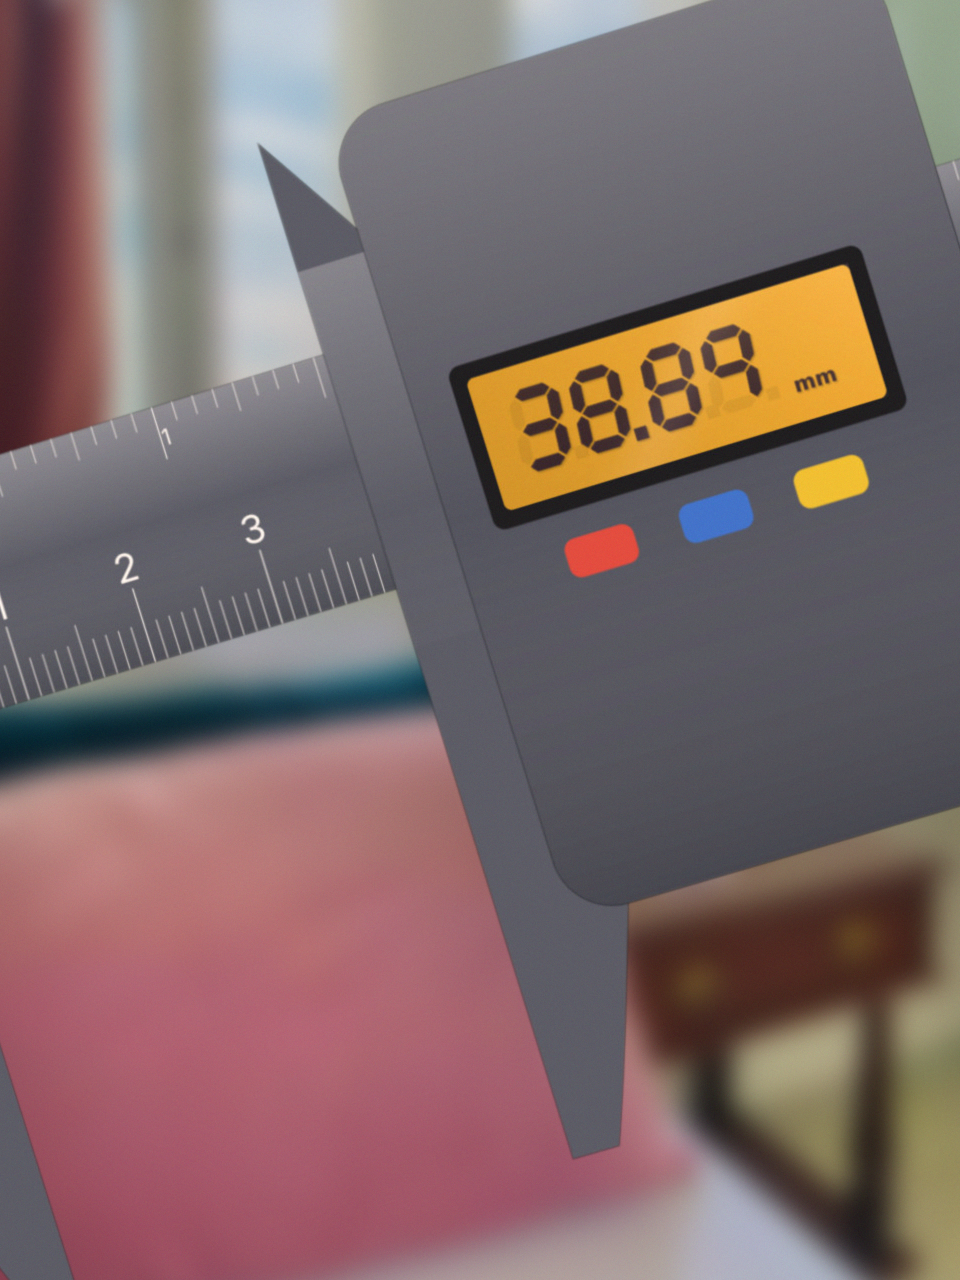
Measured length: 38.89 mm
